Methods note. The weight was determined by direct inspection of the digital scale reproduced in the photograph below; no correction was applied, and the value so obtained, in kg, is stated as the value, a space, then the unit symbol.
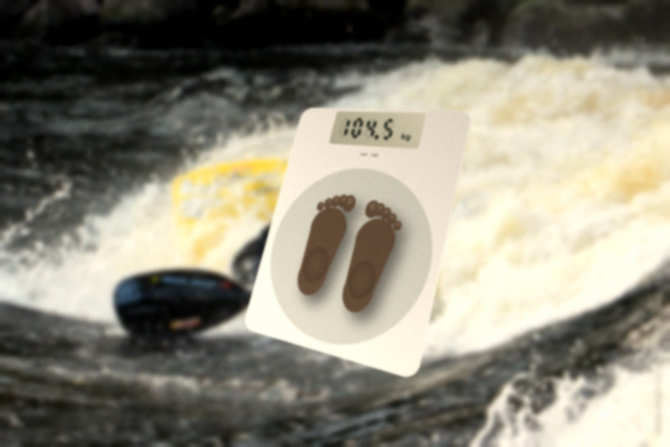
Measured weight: 104.5 kg
